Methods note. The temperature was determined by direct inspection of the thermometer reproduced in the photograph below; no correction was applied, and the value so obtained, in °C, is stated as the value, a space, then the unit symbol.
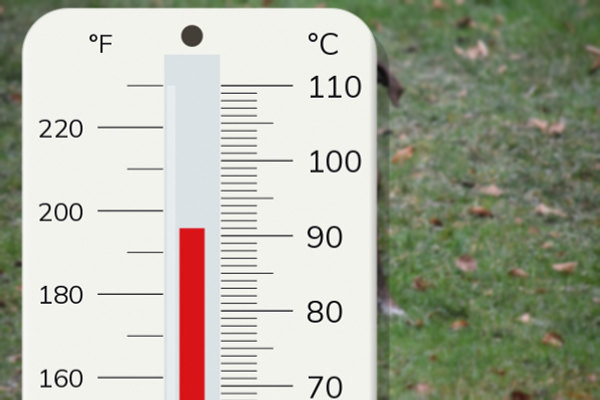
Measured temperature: 91 °C
